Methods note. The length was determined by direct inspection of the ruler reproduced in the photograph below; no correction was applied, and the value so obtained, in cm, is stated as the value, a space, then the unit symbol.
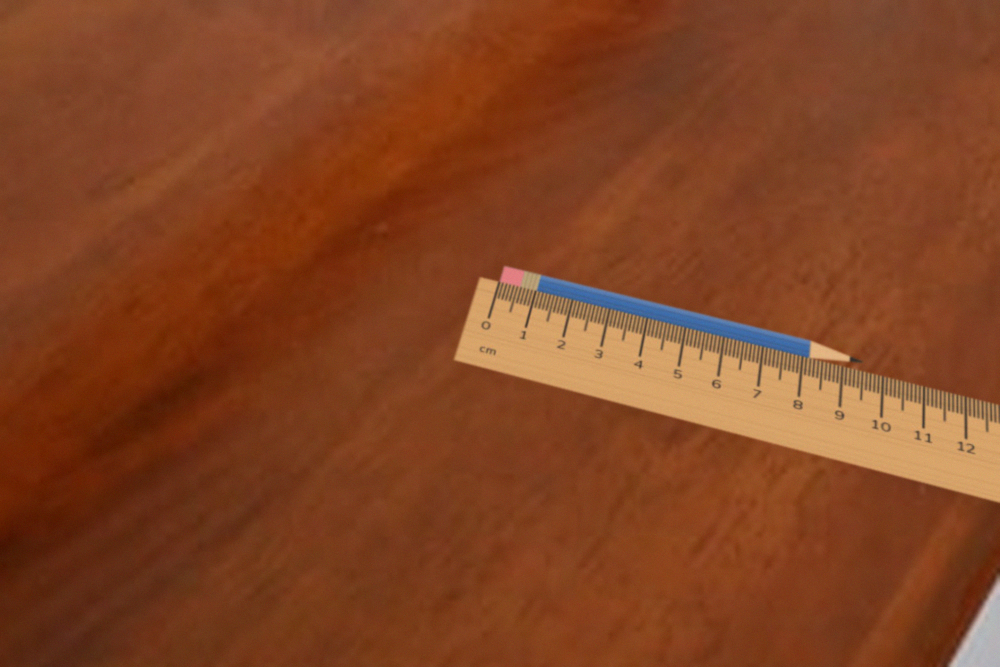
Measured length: 9.5 cm
